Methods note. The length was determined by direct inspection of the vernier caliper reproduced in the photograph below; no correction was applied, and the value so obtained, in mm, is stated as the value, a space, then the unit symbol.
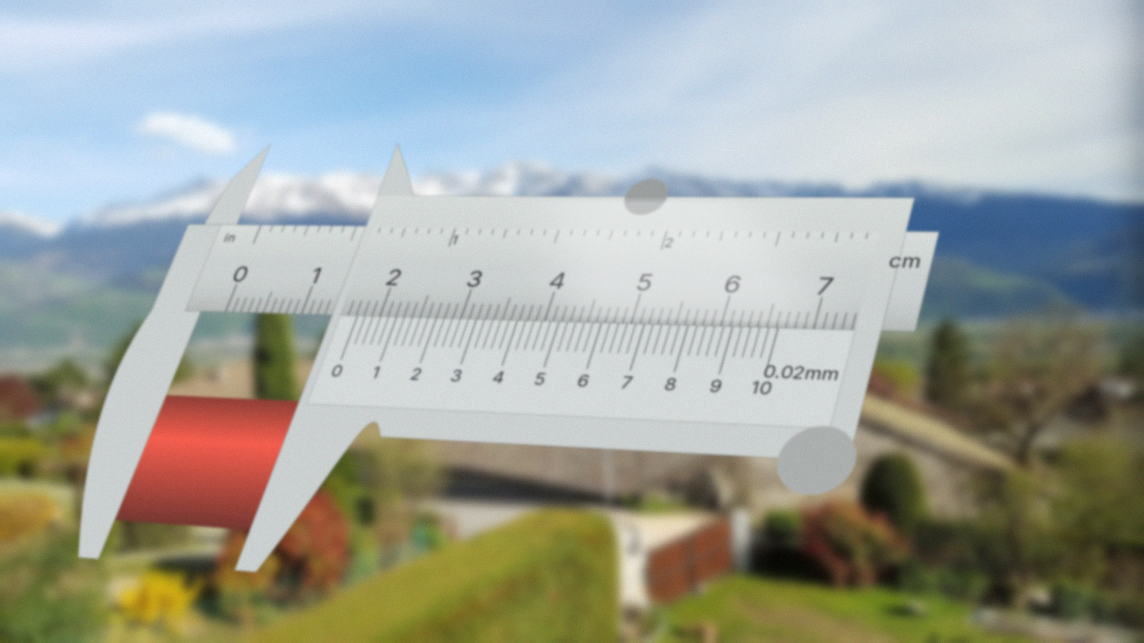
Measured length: 17.2 mm
